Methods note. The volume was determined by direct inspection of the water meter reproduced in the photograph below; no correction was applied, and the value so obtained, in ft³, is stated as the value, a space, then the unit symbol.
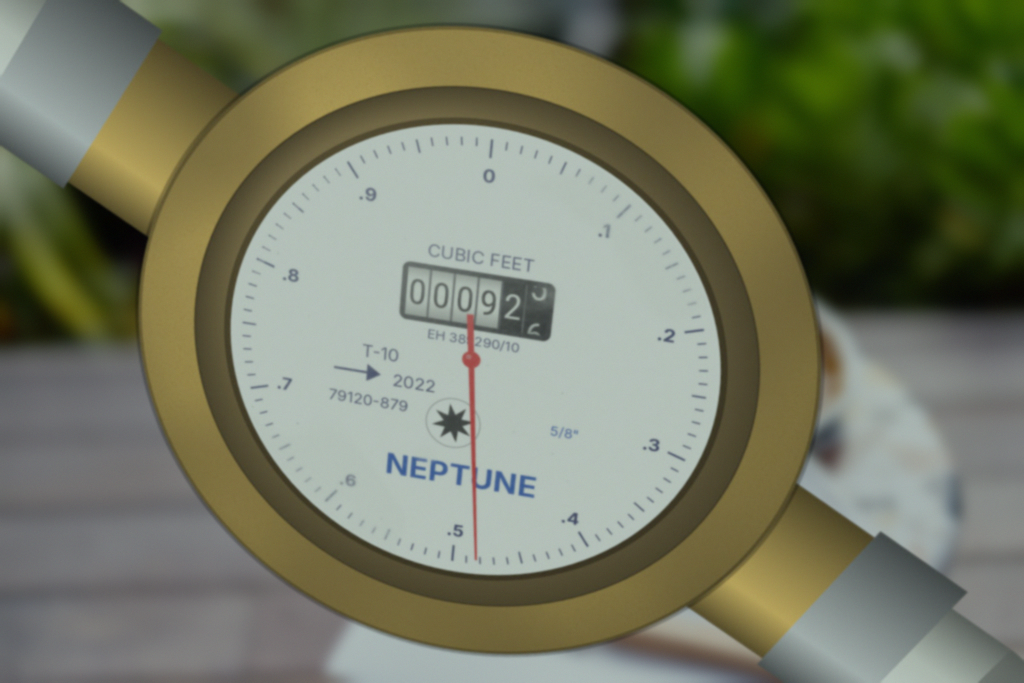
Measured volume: 925.48 ft³
